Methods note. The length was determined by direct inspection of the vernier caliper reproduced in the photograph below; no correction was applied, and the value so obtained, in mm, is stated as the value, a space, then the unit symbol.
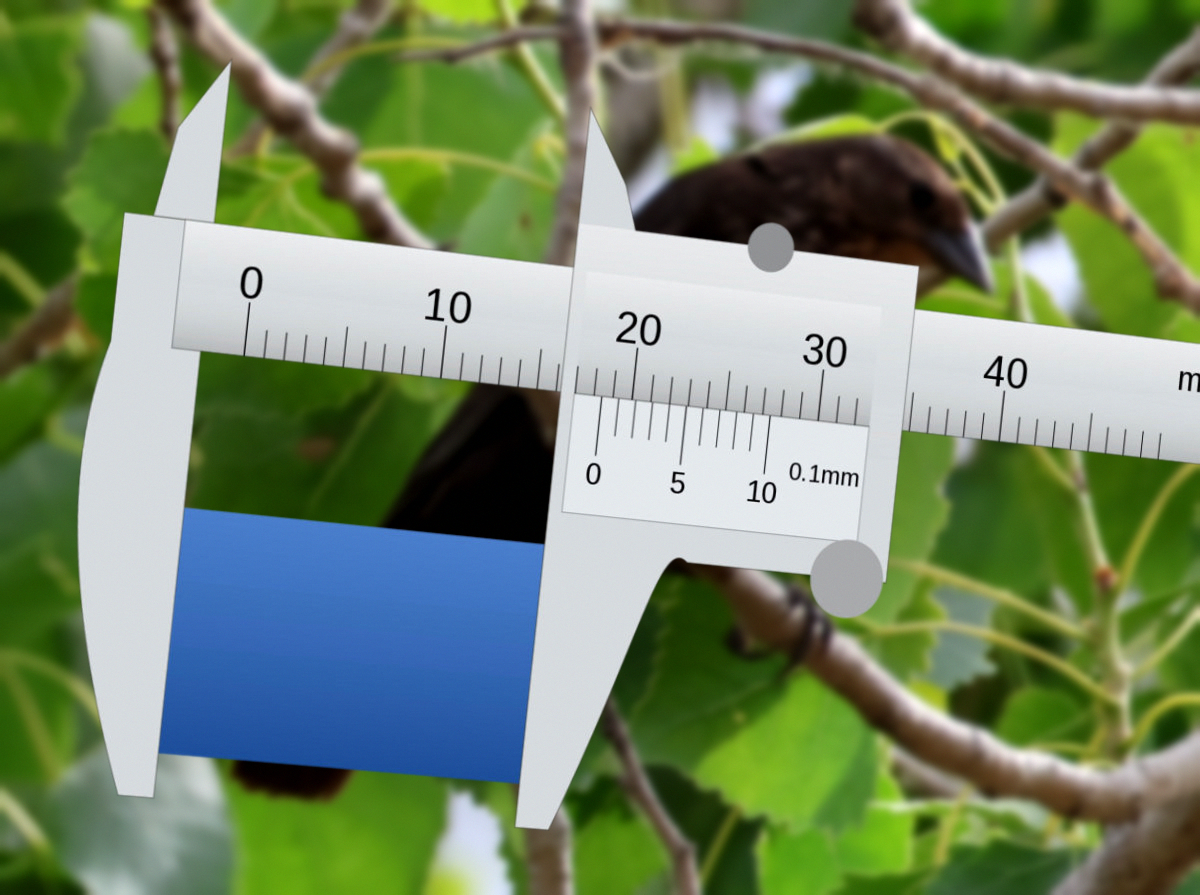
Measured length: 18.4 mm
